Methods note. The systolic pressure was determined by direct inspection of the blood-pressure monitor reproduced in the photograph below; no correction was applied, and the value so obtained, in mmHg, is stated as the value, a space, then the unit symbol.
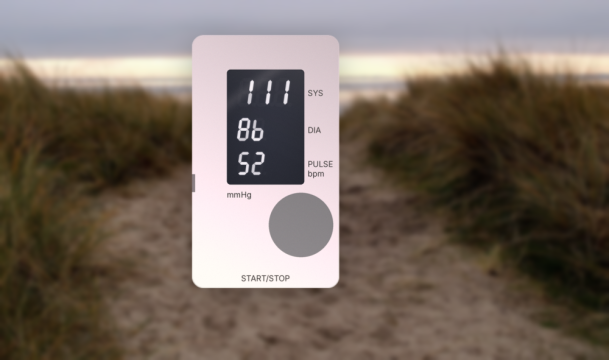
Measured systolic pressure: 111 mmHg
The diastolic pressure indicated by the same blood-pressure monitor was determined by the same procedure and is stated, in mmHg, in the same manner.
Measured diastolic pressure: 86 mmHg
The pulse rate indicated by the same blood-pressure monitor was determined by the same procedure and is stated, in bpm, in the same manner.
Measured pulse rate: 52 bpm
